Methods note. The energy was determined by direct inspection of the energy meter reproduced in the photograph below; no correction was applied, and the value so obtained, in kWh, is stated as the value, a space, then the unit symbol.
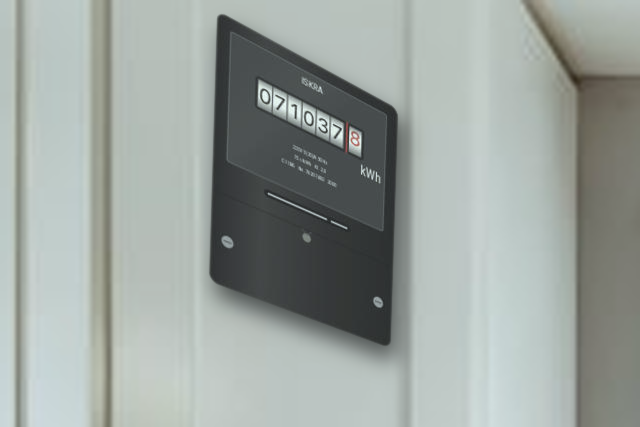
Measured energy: 71037.8 kWh
